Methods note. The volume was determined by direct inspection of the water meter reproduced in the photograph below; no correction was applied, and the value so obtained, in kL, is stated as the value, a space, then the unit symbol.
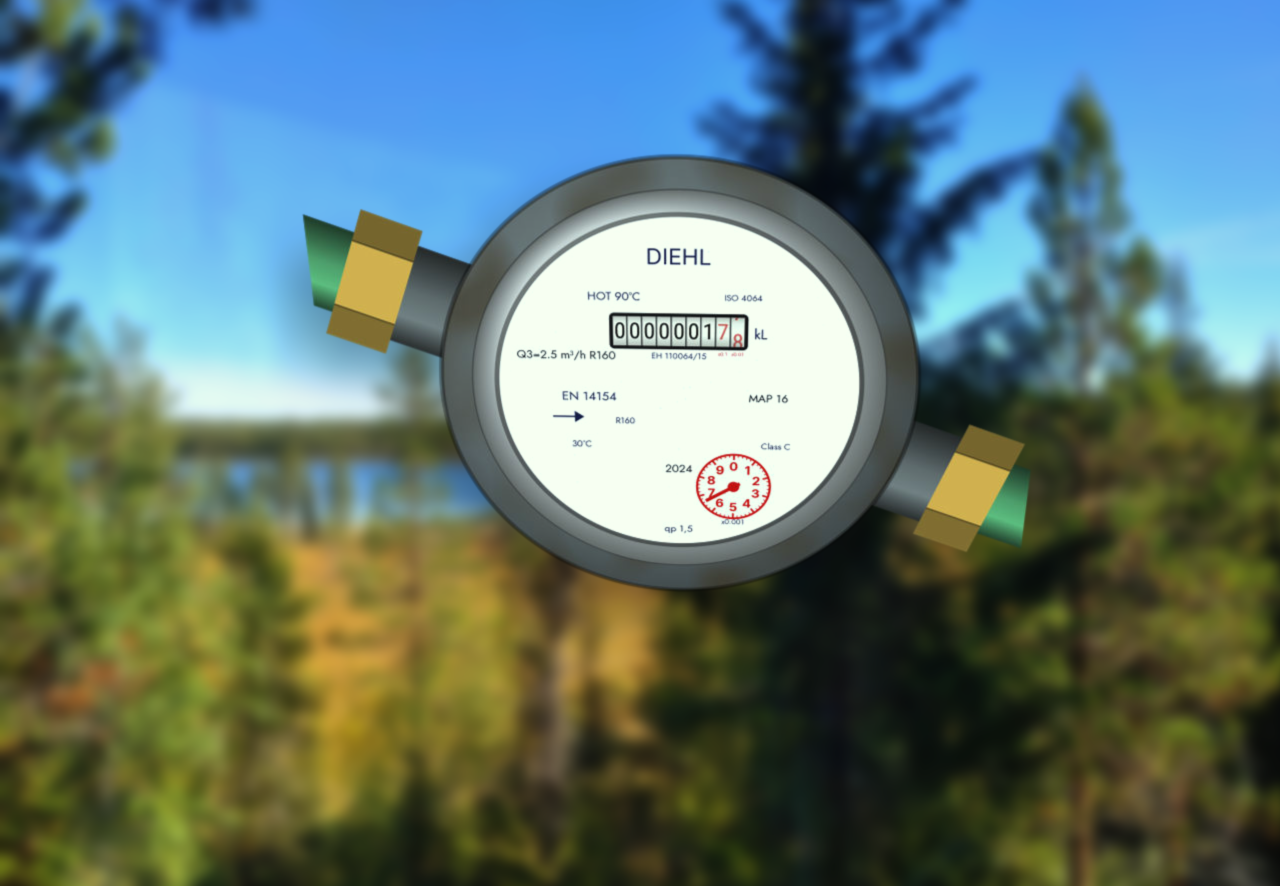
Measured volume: 1.776 kL
